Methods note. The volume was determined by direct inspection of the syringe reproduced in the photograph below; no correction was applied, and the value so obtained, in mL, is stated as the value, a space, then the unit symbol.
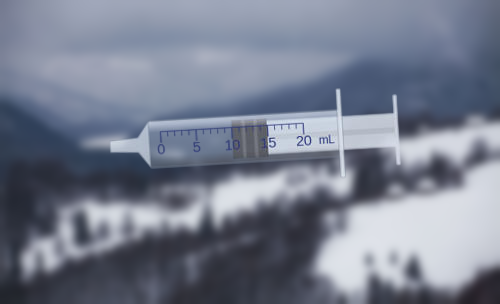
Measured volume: 10 mL
